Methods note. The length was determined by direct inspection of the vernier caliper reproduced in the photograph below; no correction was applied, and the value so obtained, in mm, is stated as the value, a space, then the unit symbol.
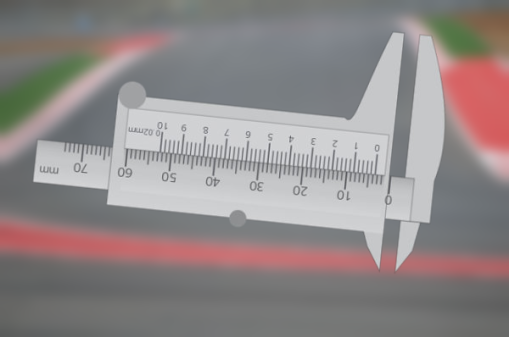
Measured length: 3.5 mm
